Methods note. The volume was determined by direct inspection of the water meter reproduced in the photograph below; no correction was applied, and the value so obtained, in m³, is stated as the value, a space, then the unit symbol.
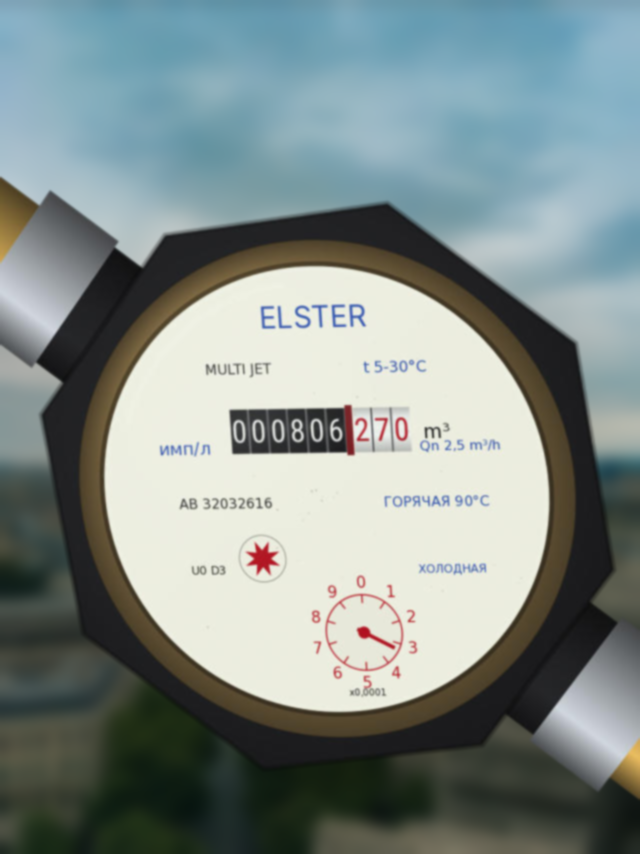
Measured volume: 806.2703 m³
